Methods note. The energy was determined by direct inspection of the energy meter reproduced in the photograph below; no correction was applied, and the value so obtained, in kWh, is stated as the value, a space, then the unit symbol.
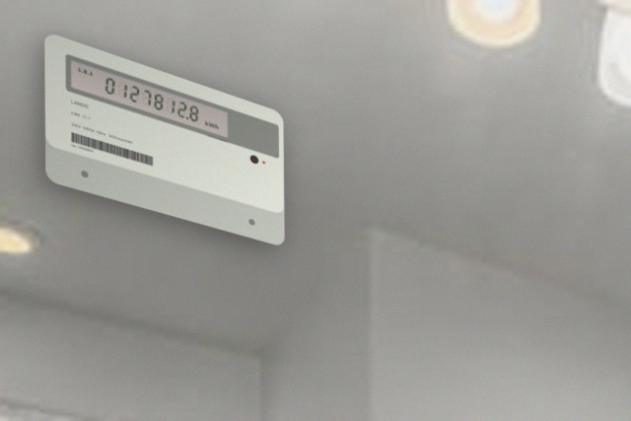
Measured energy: 127812.8 kWh
